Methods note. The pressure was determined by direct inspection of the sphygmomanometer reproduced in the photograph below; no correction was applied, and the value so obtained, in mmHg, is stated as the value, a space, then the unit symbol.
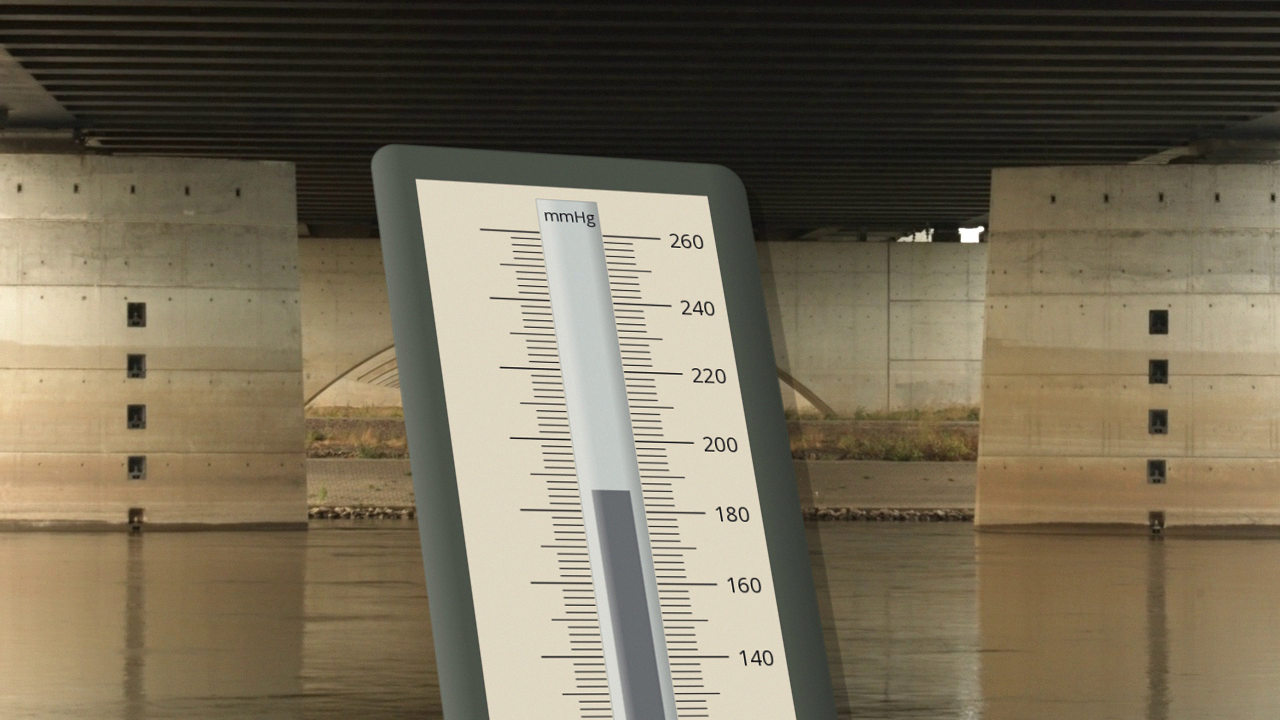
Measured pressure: 186 mmHg
